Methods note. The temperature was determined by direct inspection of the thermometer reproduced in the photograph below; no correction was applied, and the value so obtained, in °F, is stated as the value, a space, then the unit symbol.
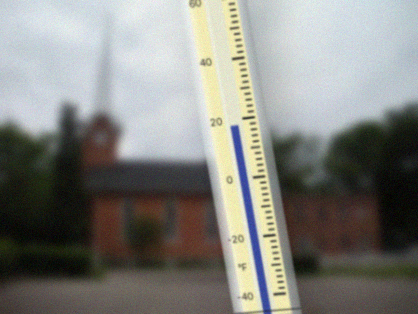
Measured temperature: 18 °F
